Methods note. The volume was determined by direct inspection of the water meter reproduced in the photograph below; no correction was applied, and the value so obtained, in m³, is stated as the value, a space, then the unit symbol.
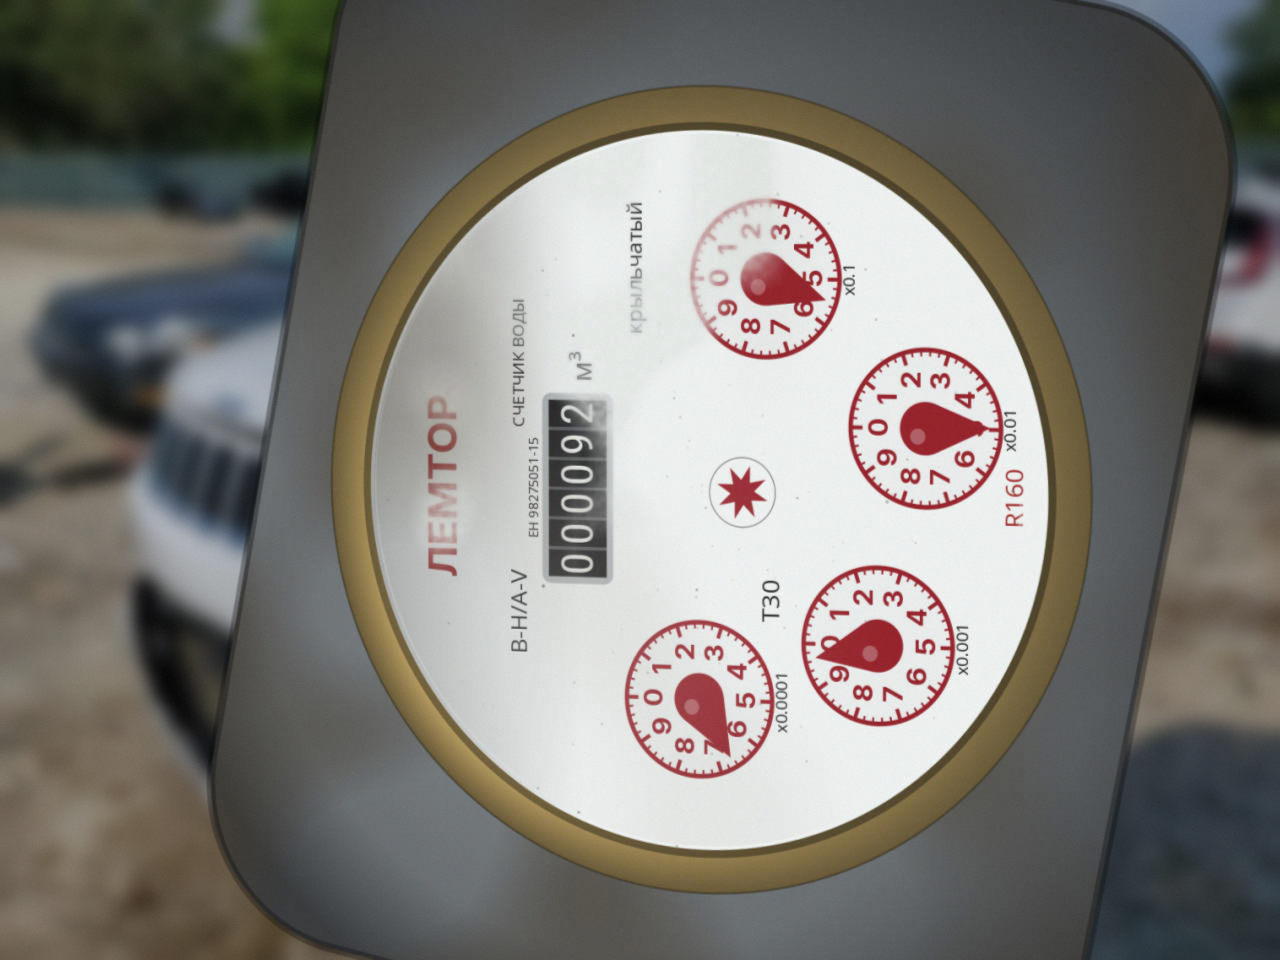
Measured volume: 92.5496 m³
